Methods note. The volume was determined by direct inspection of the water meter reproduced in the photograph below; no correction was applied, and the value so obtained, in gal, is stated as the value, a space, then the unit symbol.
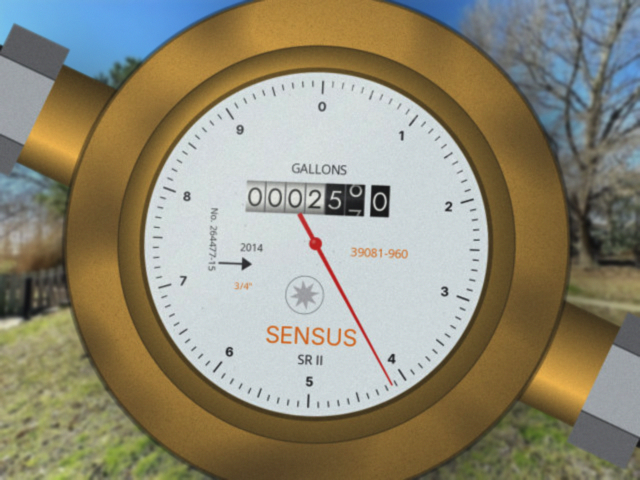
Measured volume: 2564.1 gal
